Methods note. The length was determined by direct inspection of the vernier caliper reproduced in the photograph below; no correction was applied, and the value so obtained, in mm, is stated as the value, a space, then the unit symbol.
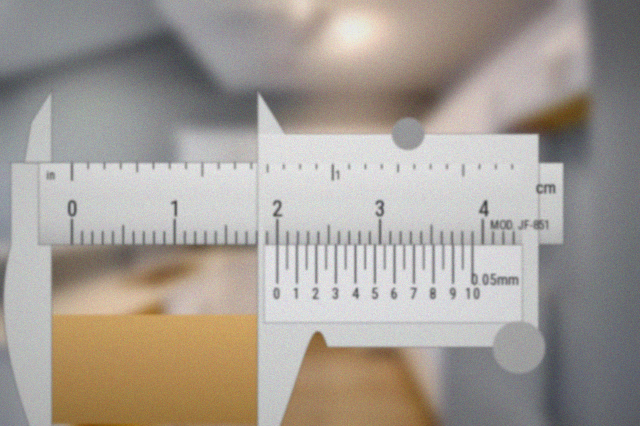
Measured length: 20.0 mm
